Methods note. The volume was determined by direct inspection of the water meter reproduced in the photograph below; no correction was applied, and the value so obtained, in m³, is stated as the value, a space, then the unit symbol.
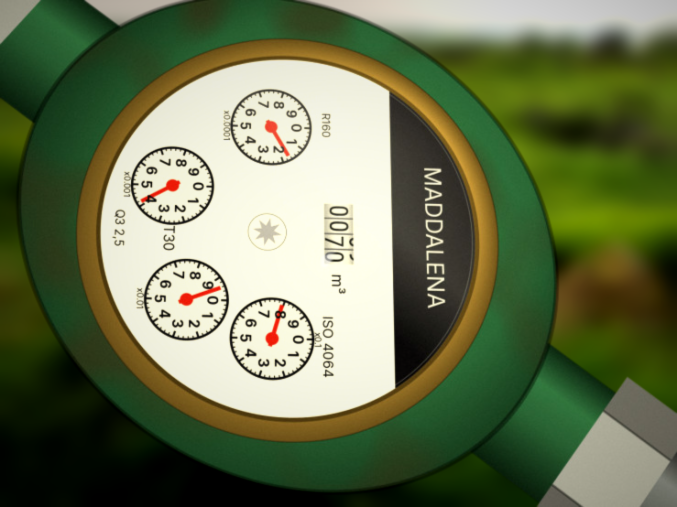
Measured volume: 69.7941 m³
